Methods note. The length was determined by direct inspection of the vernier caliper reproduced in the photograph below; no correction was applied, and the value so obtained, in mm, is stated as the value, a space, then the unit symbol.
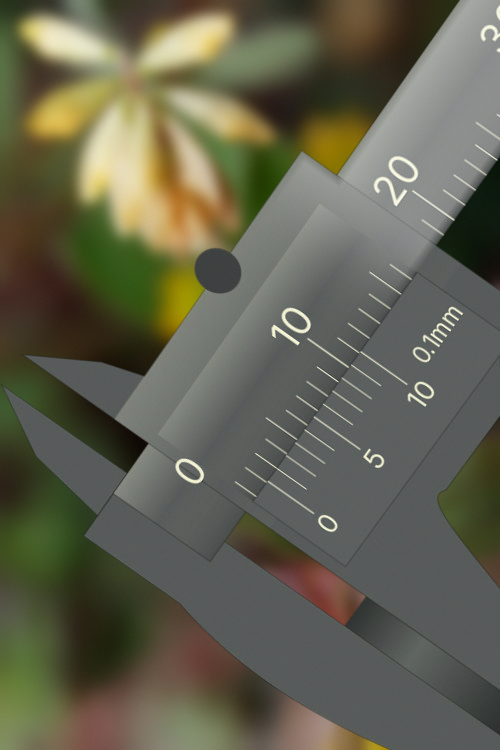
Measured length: 2.1 mm
